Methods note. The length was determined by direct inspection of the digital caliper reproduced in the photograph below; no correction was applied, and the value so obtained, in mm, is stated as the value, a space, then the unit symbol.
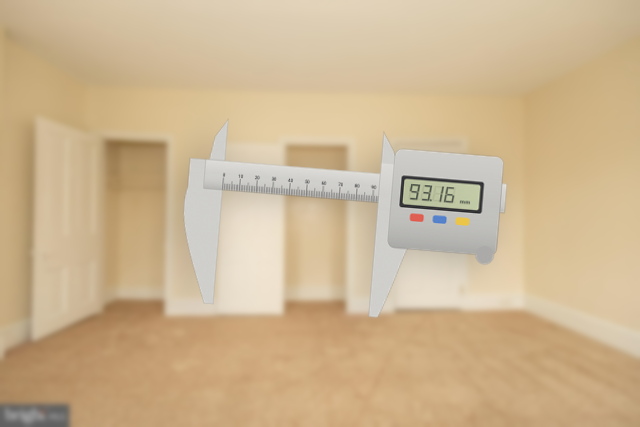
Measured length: 93.16 mm
